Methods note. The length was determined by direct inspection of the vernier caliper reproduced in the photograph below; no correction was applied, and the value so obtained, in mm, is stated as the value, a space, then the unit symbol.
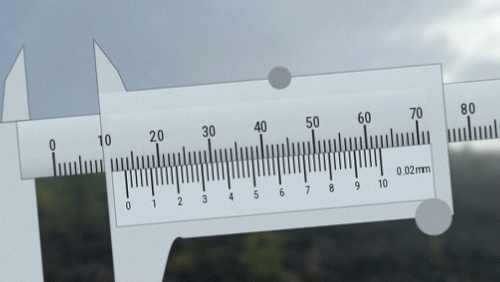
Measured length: 13.5 mm
